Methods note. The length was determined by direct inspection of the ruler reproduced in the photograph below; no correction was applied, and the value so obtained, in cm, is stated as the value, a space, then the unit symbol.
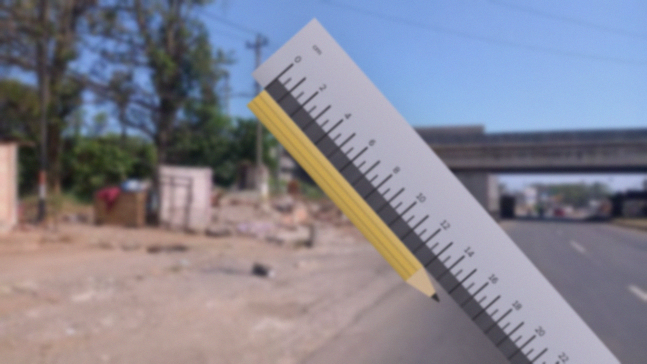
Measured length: 15 cm
